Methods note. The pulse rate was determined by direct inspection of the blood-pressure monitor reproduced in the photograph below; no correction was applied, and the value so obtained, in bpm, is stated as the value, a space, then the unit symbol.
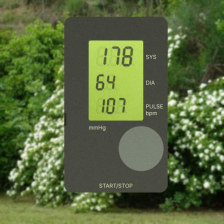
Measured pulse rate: 107 bpm
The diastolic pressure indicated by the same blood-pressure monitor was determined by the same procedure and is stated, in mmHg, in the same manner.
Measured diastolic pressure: 64 mmHg
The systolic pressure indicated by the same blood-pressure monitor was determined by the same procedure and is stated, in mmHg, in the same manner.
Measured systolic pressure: 178 mmHg
